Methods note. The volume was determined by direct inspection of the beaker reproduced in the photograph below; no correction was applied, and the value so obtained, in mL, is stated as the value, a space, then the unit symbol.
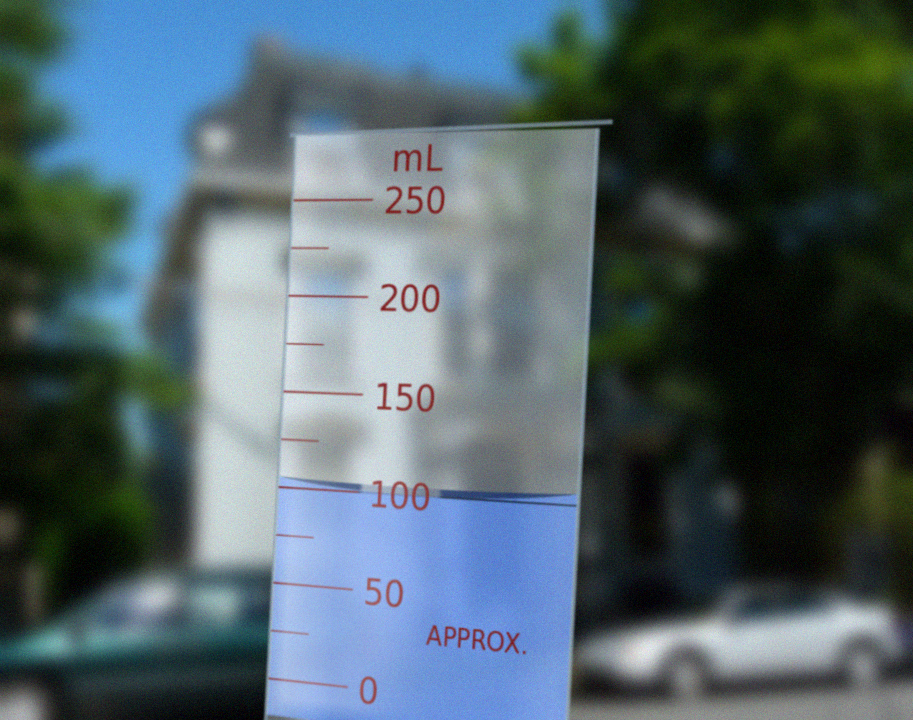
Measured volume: 100 mL
